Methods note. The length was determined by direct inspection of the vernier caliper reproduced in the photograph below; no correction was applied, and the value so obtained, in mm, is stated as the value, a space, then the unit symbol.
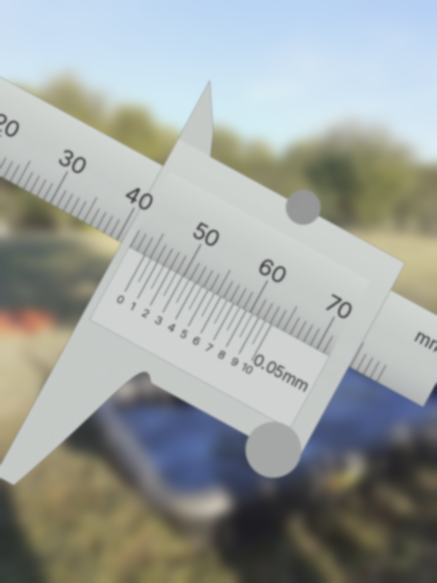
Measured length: 44.2 mm
